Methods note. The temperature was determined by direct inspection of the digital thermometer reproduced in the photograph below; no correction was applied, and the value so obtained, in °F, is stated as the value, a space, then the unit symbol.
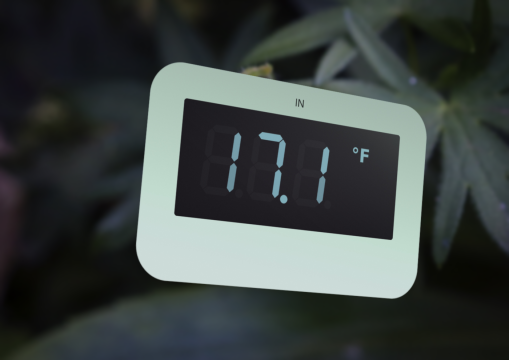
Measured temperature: 17.1 °F
